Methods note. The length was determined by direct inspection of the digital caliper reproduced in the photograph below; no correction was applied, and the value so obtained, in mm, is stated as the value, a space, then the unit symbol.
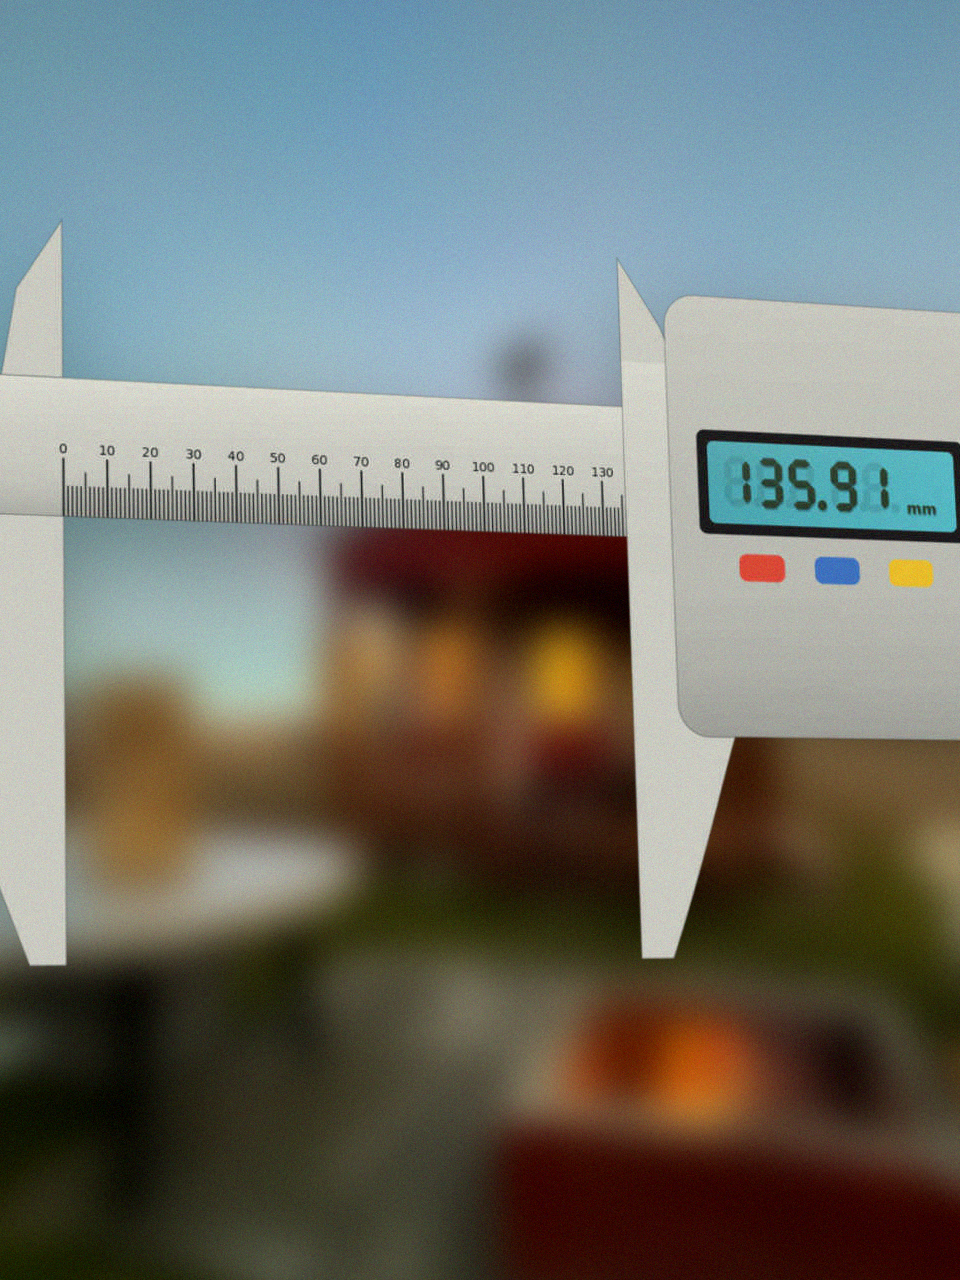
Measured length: 135.91 mm
